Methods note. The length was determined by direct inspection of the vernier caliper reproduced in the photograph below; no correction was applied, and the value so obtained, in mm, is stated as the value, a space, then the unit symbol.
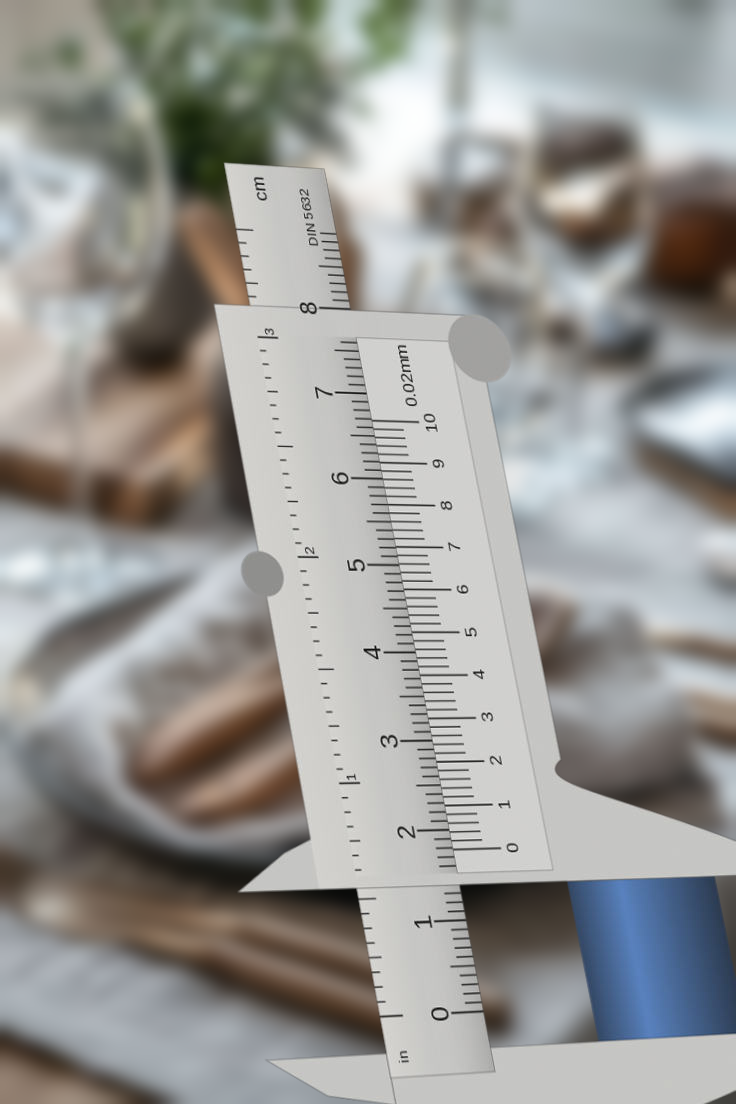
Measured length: 17.8 mm
